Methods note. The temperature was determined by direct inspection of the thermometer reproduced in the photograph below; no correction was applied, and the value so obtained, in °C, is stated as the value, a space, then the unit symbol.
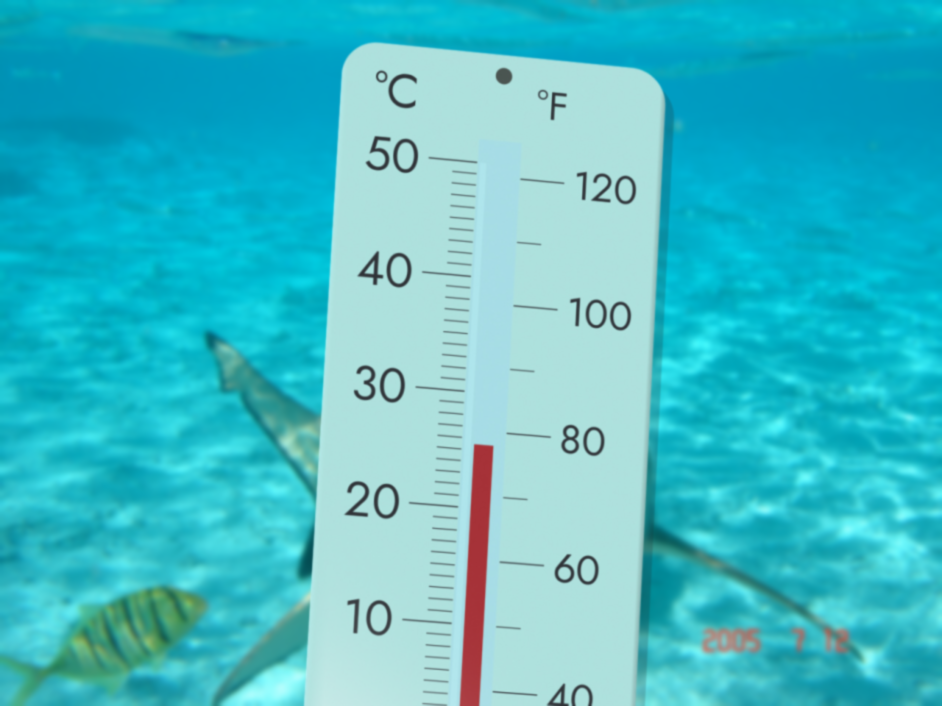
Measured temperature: 25.5 °C
